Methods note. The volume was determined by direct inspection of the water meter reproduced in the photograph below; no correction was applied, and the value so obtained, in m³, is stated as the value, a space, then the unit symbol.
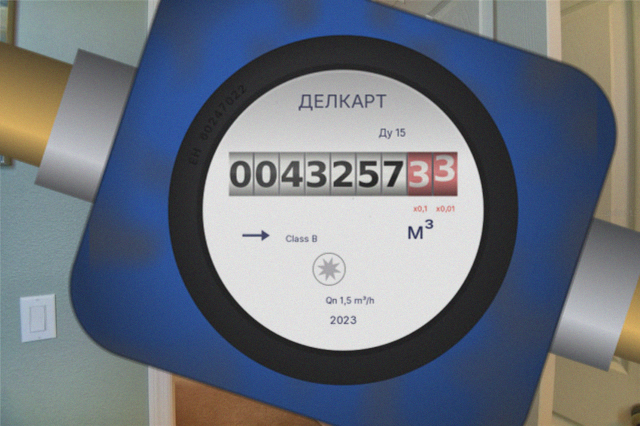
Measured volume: 43257.33 m³
